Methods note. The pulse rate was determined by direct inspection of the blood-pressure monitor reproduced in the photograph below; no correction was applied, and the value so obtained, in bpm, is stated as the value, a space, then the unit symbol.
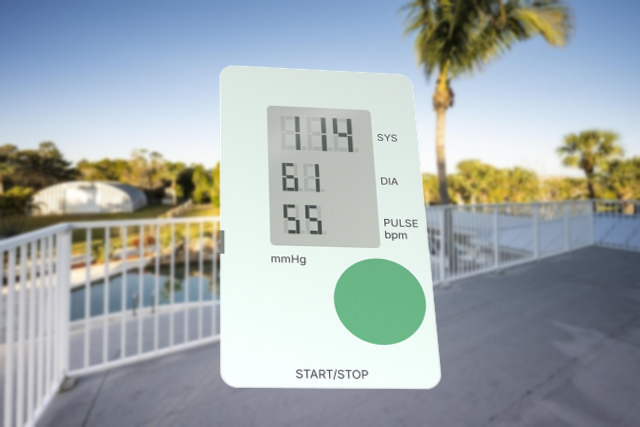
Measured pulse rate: 55 bpm
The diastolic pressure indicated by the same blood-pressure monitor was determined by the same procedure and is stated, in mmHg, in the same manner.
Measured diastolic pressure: 61 mmHg
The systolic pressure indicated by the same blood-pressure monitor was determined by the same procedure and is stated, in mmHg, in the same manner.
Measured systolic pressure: 114 mmHg
